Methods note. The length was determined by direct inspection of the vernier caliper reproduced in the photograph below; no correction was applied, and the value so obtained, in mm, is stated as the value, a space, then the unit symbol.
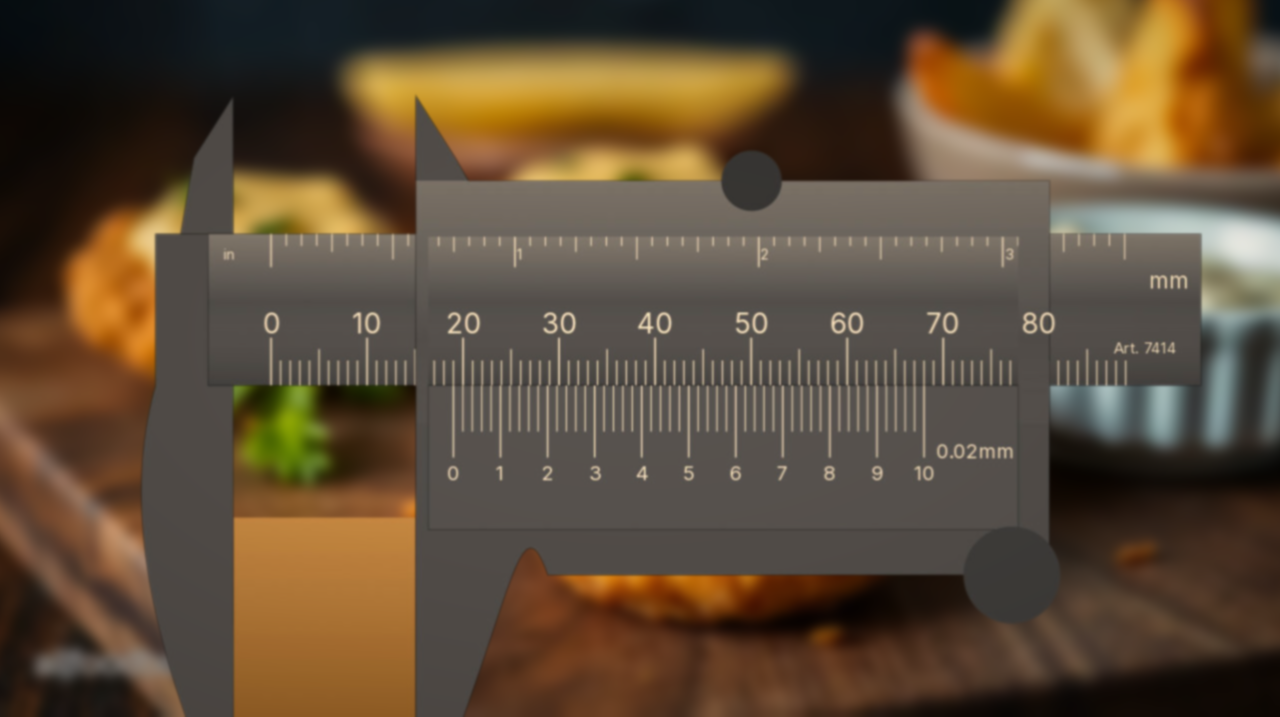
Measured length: 19.0 mm
